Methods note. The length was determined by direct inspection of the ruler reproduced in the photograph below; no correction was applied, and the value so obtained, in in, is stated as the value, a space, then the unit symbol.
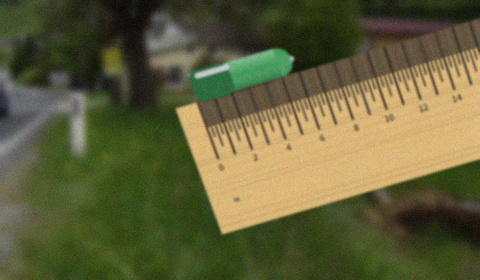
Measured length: 6 in
